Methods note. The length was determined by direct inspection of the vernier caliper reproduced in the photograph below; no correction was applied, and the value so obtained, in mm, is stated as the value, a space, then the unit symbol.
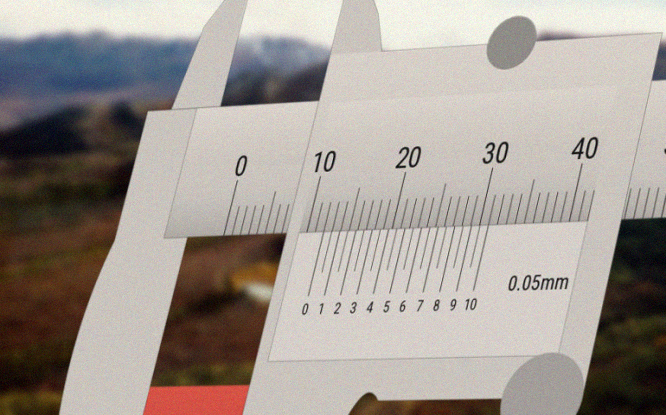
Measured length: 12.0 mm
